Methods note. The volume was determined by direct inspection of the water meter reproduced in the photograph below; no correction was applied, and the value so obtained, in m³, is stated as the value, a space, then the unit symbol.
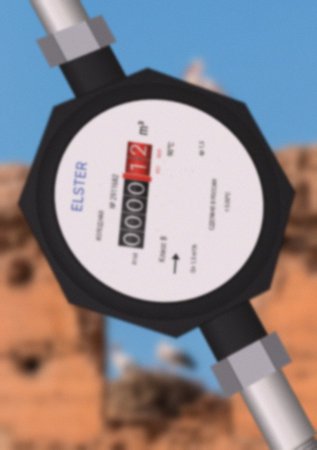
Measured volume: 0.12 m³
